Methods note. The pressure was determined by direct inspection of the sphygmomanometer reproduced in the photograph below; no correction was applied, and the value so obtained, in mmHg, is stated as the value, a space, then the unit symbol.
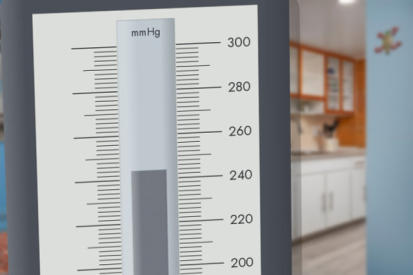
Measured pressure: 244 mmHg
